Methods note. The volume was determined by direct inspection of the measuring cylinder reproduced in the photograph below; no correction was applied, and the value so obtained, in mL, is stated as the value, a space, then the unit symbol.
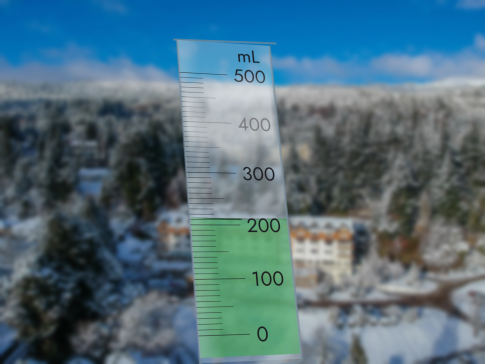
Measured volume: 210 mL
